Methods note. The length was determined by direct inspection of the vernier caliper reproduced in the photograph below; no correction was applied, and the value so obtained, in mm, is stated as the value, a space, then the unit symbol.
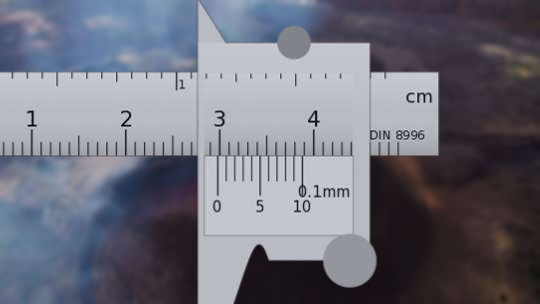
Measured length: 29.8 mm
